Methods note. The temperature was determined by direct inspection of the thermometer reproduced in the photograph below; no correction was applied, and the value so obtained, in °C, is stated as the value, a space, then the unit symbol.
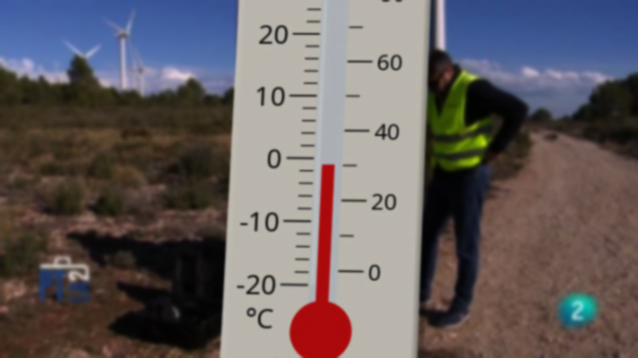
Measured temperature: -1 °C
